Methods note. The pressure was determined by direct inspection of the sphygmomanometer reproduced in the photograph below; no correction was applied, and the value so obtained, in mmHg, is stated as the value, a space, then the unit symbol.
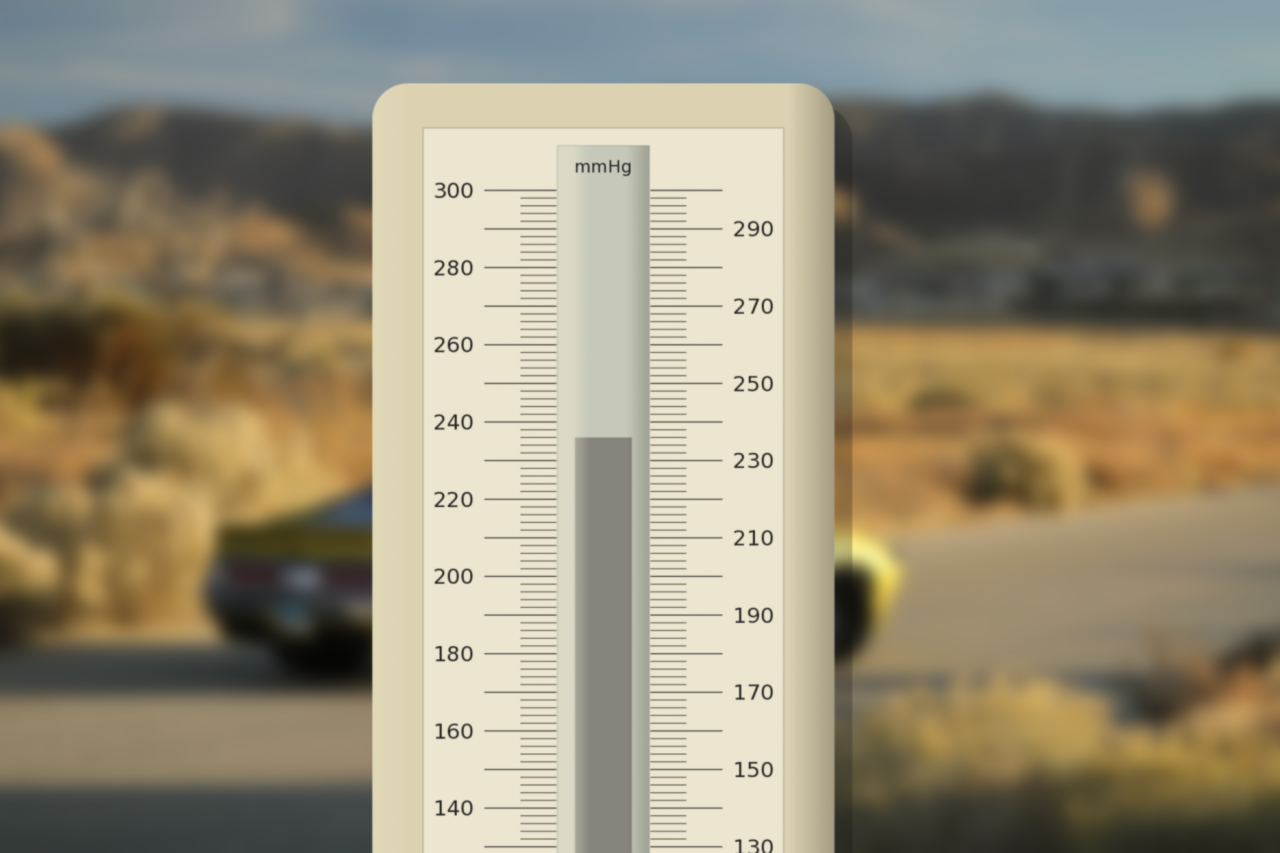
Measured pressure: 236 mmHg
